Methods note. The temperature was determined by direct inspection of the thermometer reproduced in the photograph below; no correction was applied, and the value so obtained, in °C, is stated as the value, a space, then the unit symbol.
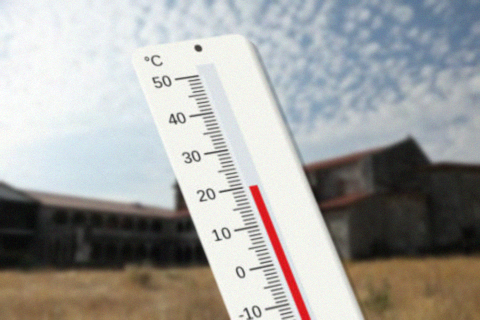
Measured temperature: 20 °C
